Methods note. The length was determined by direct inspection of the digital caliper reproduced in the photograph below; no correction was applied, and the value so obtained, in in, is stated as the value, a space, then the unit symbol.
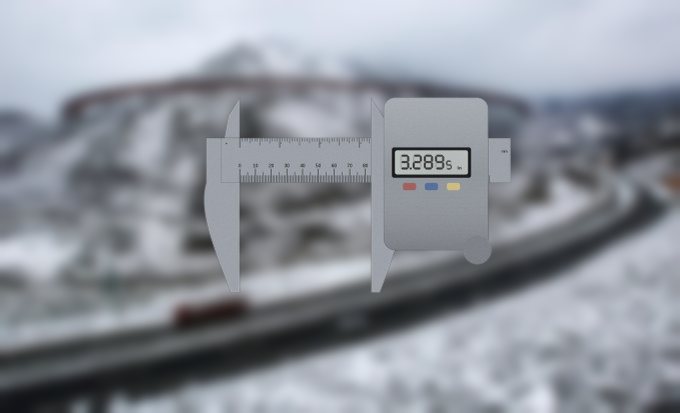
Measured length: 3.2895 in
